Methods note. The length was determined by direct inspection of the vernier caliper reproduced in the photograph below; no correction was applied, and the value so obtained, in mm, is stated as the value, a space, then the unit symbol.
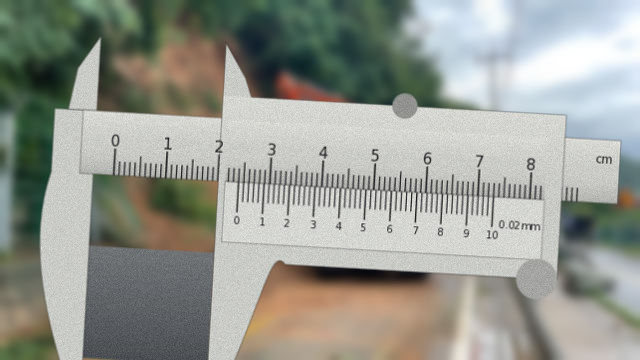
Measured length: 24.0 mm
